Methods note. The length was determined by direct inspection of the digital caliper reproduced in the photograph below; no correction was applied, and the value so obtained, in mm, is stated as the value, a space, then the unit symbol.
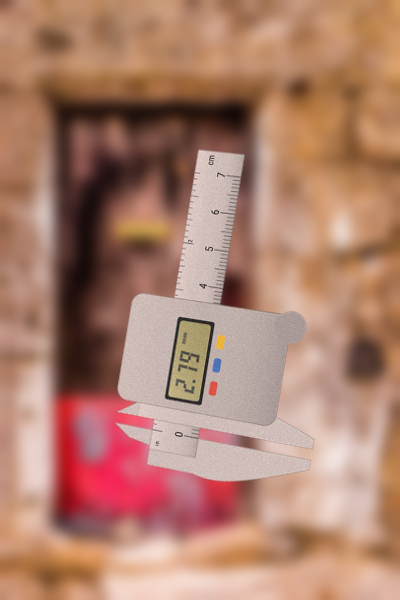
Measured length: 2.79 mm
